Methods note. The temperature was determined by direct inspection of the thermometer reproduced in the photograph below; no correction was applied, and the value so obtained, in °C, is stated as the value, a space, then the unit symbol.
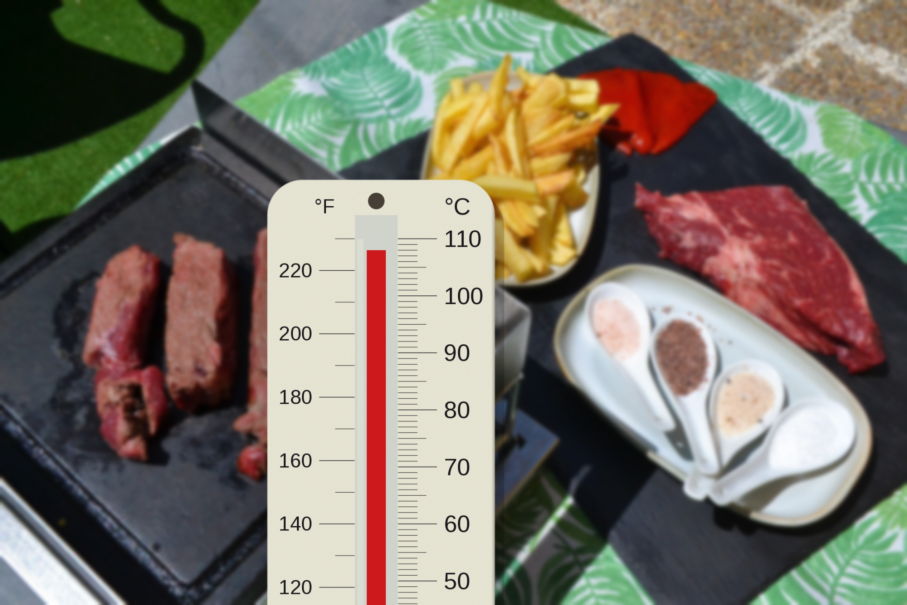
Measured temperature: 108 °C
